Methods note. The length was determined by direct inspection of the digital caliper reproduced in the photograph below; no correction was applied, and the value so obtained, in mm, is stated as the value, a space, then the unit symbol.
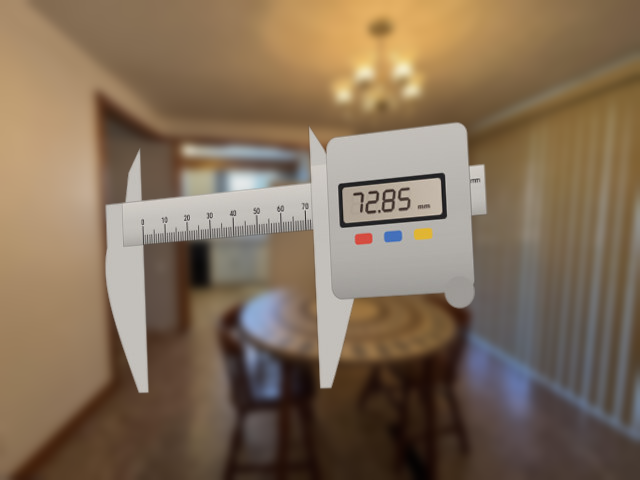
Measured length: 72.85 mm
